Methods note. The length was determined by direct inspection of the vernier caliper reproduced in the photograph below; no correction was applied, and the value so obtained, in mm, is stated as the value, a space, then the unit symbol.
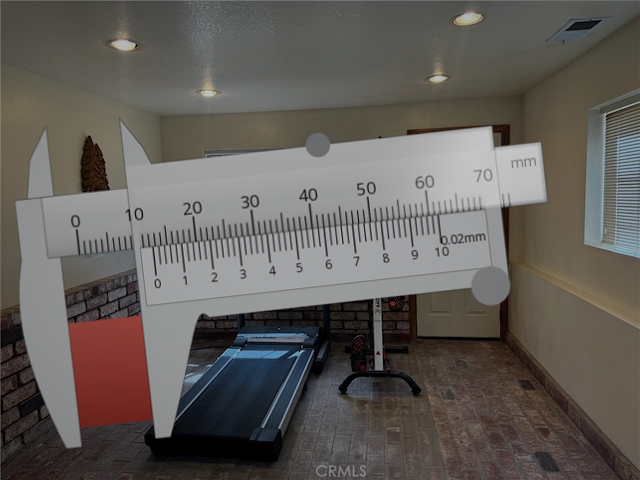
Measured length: 12.6 mm
